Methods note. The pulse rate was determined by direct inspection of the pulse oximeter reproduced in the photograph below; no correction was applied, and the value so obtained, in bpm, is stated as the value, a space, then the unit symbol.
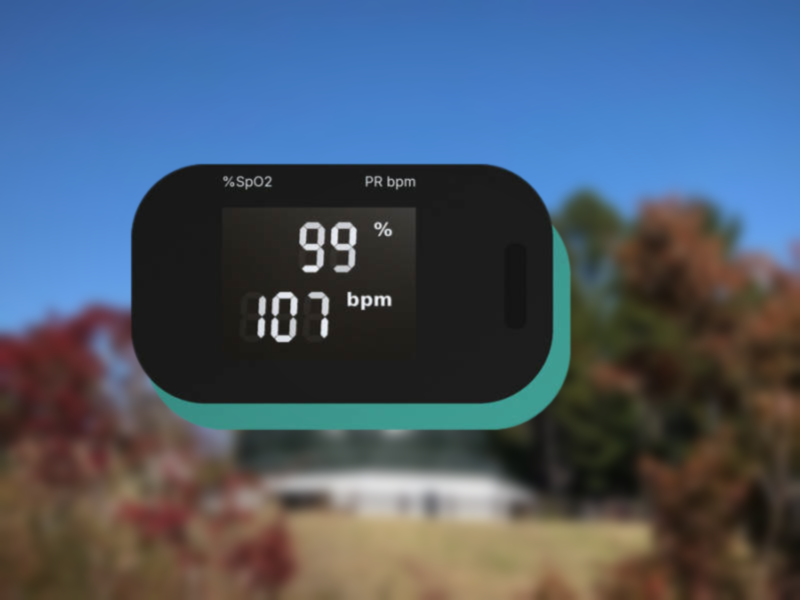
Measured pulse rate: 107 bpm
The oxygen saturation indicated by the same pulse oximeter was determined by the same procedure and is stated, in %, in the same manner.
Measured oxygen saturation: 99 %
